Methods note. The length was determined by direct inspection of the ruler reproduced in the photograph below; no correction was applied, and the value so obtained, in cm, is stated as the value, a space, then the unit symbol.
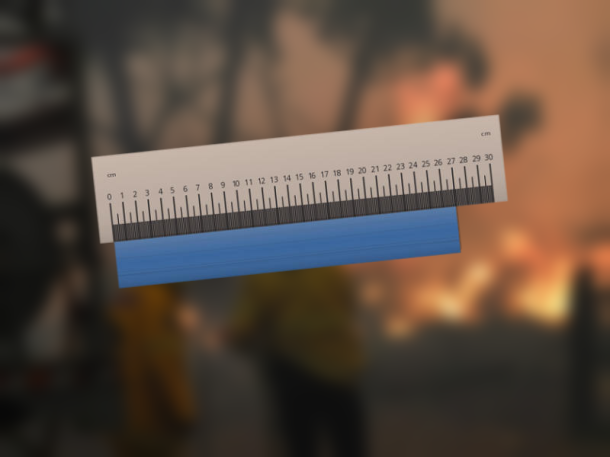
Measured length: 27 cm
